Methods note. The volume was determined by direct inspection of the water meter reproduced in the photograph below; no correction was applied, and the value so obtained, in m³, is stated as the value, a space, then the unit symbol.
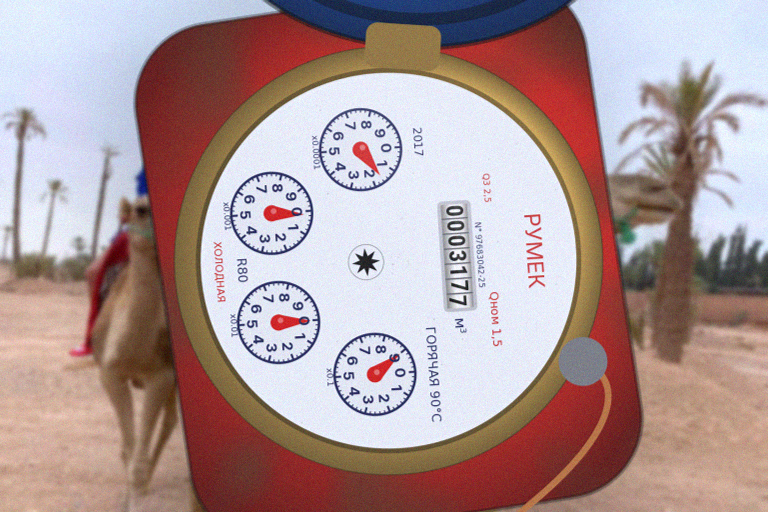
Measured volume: 3176.9001 m³
